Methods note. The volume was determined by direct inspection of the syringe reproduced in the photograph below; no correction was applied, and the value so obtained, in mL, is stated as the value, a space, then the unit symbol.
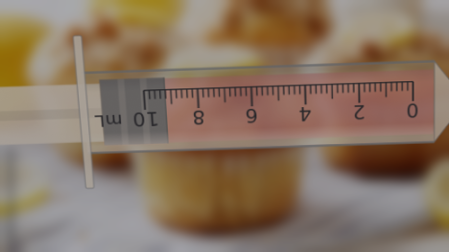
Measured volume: 9.2 mL
